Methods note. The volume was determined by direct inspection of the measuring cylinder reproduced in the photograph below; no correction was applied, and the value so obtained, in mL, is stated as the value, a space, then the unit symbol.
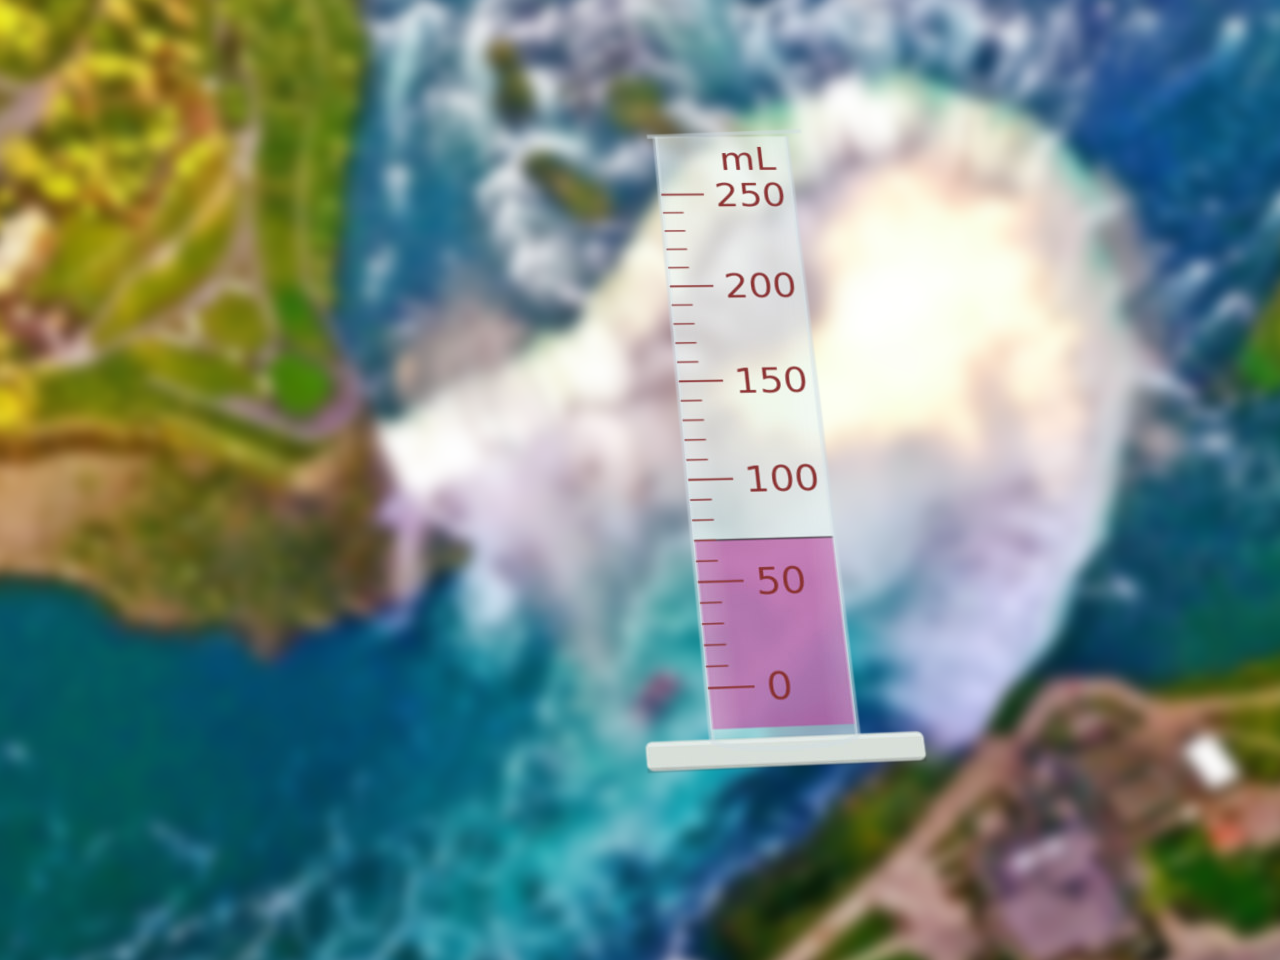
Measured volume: 70 mL
